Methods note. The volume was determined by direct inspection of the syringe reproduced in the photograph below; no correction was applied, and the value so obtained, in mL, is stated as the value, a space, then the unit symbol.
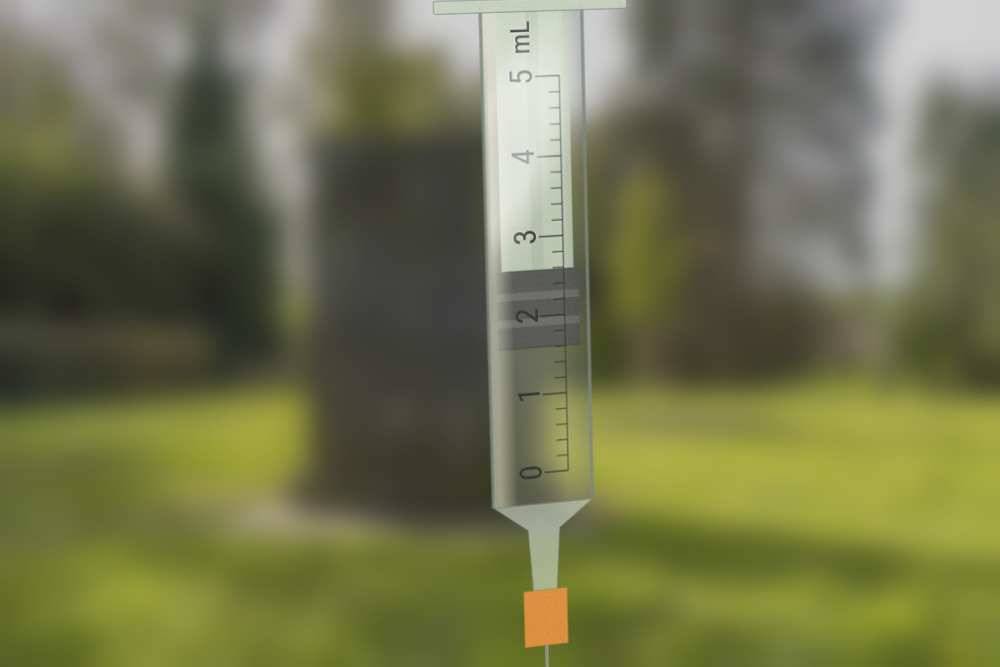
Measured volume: 1.6 mL
